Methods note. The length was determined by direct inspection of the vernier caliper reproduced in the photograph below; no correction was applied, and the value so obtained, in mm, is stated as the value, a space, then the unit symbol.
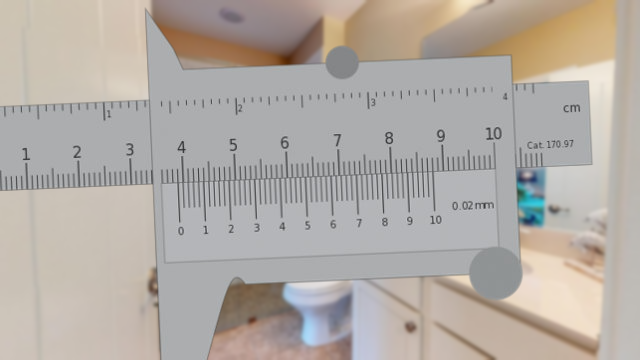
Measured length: 39.0 mm
